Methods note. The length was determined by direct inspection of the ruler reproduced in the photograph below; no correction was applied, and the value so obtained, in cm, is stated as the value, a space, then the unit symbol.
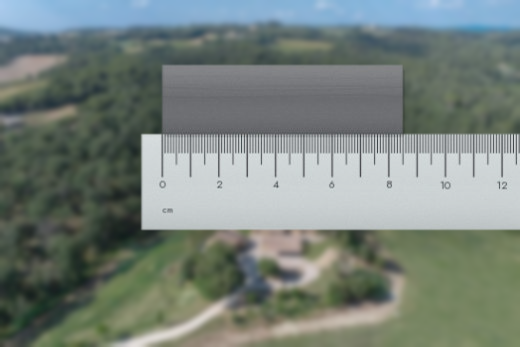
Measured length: 8.5 cm
